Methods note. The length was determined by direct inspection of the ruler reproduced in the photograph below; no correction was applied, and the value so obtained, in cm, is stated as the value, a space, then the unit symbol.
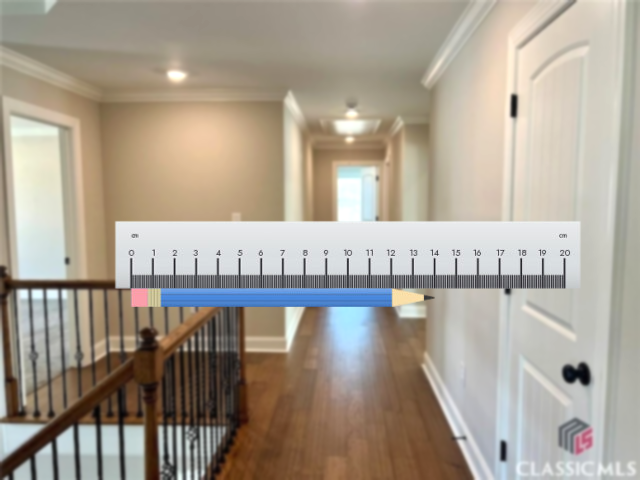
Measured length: 14 cm
